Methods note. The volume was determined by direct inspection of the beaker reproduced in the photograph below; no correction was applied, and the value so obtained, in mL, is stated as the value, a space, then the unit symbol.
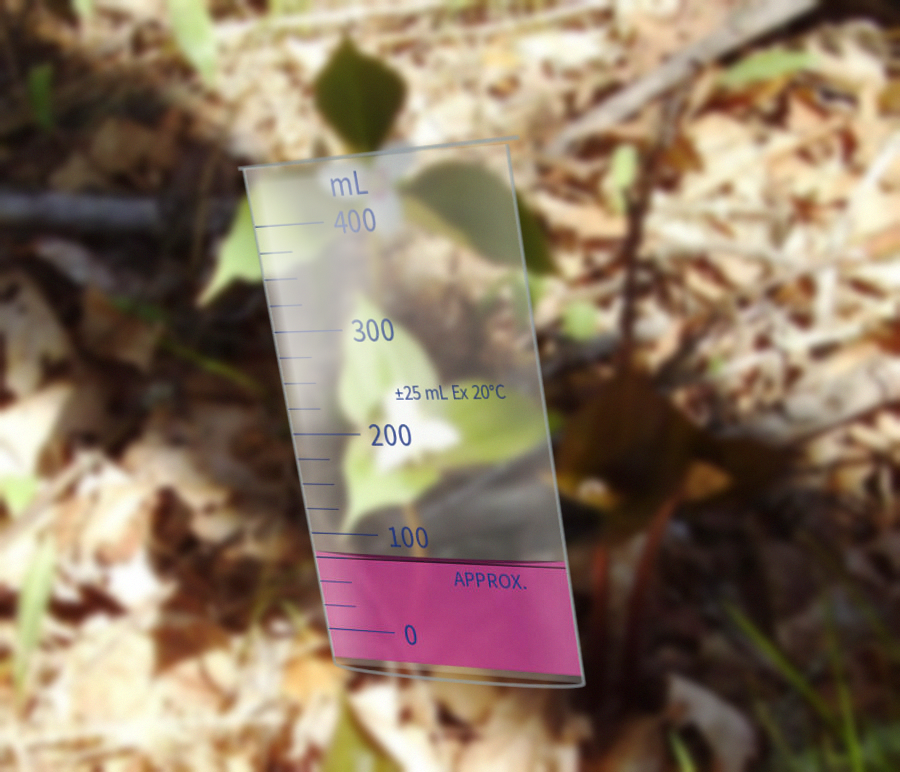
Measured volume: 75 mL
